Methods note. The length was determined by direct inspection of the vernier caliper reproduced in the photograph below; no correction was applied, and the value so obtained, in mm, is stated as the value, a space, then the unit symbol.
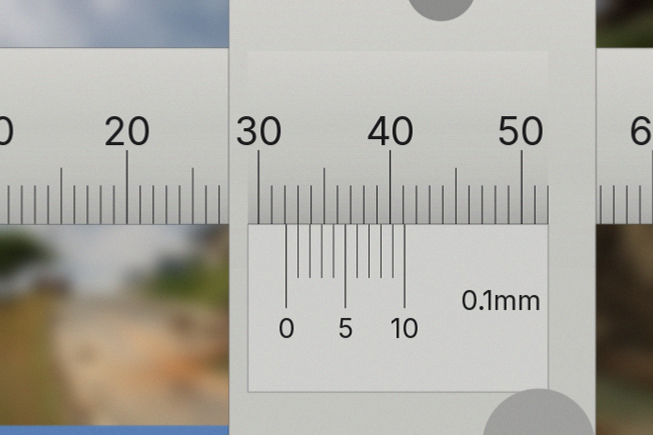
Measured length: 32.1 mm
